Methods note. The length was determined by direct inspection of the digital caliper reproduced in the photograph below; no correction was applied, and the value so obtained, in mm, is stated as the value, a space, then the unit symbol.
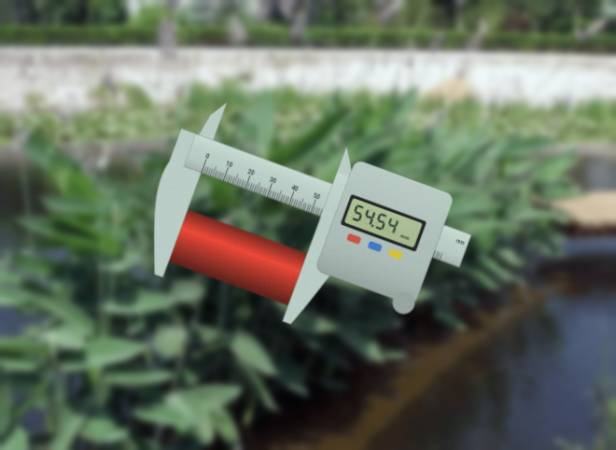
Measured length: 54.54 mm
